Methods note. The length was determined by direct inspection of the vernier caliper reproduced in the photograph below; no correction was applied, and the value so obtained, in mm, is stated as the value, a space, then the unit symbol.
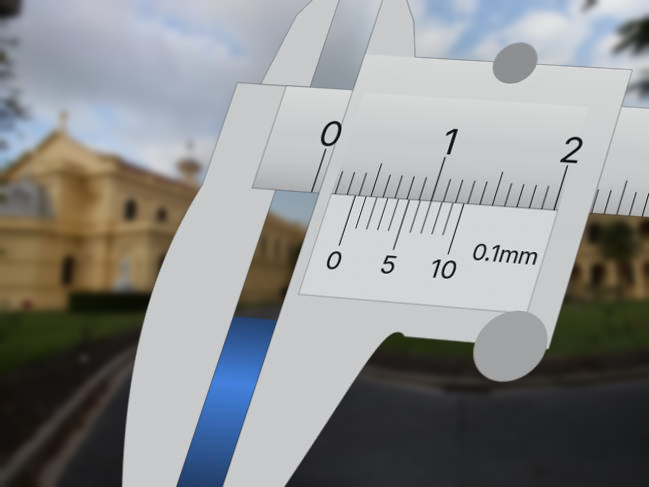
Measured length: 3.7 mm
